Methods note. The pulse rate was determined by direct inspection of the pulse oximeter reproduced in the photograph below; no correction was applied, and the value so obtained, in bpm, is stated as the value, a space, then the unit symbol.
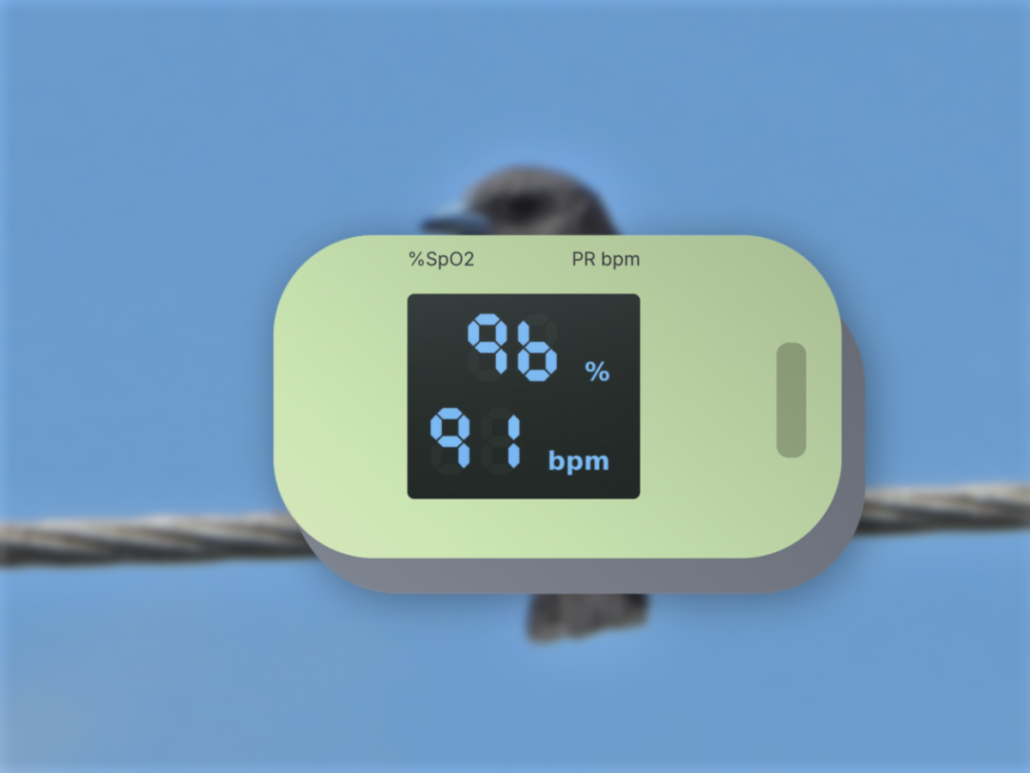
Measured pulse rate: 91 bpm
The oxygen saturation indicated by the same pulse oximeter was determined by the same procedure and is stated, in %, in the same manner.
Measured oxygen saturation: 96 %
